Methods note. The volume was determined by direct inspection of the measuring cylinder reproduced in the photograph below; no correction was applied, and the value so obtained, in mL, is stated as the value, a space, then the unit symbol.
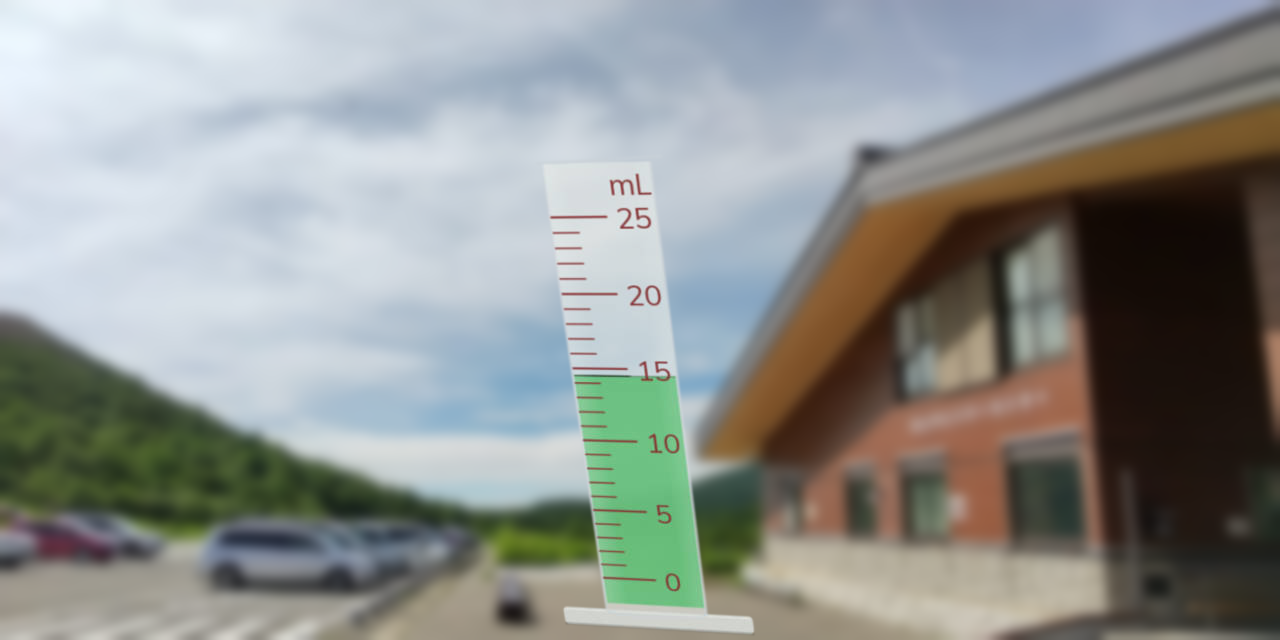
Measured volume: 14.5 mL
